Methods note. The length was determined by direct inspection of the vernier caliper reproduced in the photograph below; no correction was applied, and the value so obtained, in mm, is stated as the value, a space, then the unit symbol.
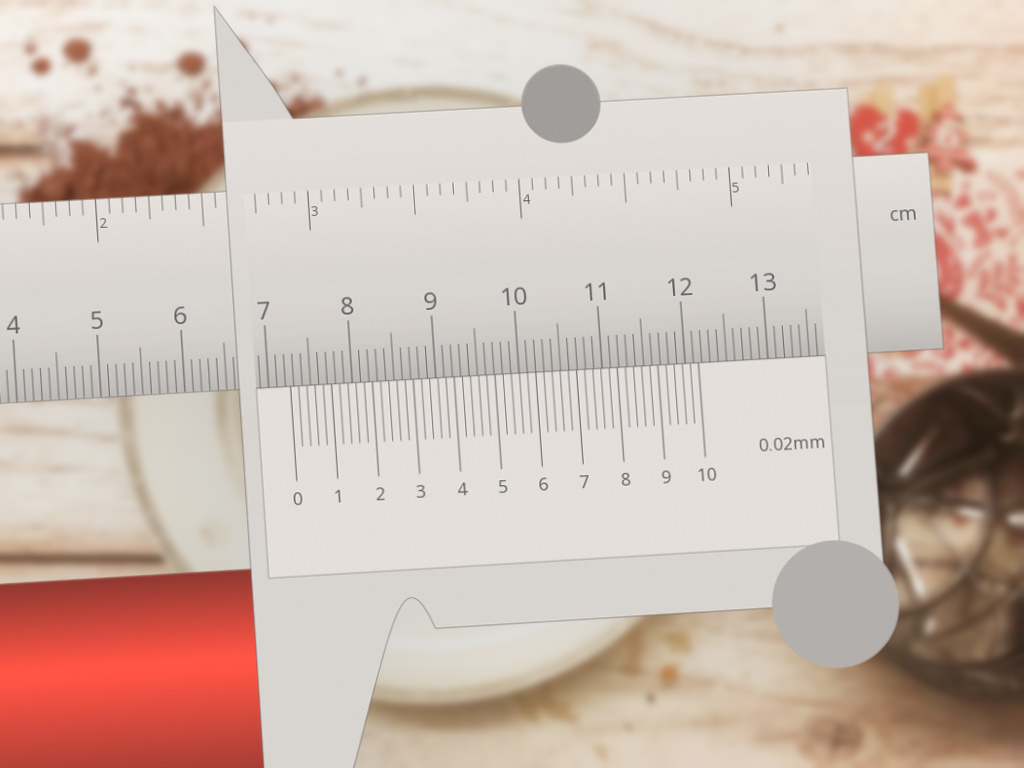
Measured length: 72.6 mm
